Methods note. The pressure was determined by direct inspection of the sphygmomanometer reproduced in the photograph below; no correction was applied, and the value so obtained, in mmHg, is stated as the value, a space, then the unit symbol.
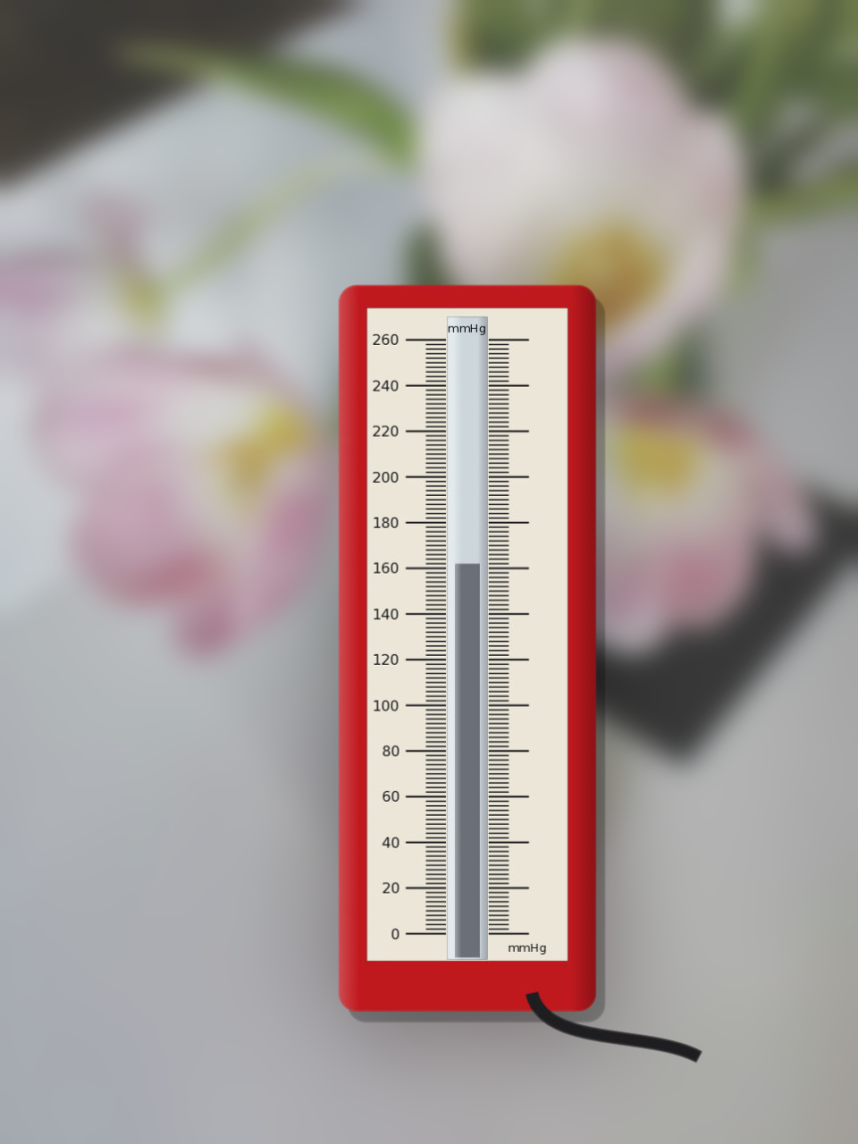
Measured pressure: 162 mmHg
